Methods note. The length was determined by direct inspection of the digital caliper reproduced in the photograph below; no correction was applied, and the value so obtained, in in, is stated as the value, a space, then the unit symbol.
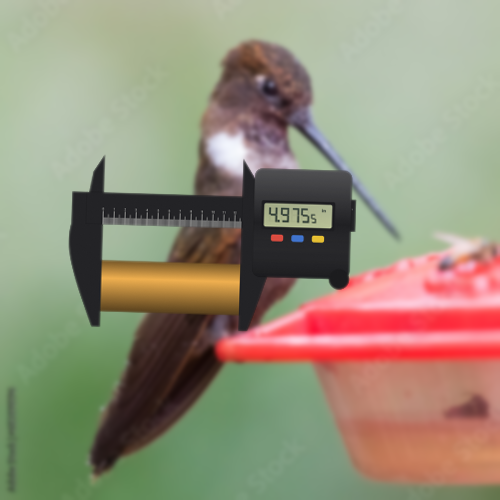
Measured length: 4.9755 in
